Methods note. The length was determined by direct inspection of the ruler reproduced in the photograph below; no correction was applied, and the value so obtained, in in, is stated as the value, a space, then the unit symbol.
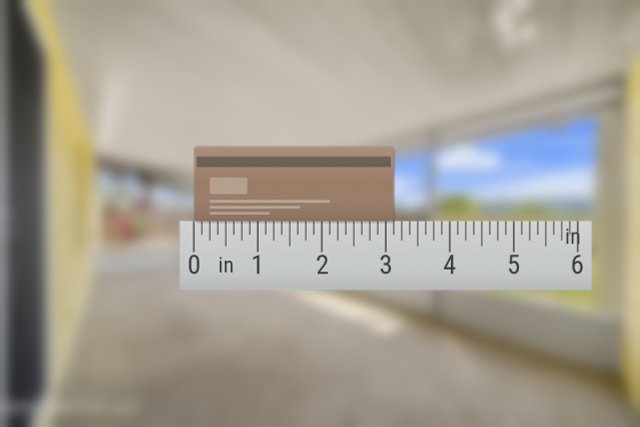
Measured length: 3.125 in
